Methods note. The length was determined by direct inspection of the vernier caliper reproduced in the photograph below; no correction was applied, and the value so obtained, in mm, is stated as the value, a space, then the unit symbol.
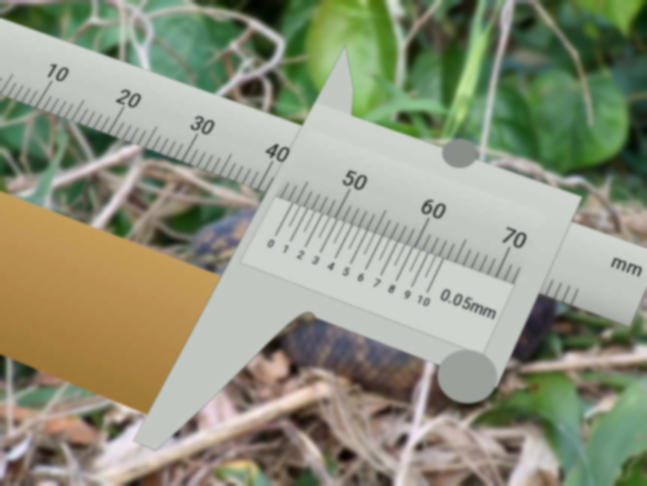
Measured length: 44.6 mm
